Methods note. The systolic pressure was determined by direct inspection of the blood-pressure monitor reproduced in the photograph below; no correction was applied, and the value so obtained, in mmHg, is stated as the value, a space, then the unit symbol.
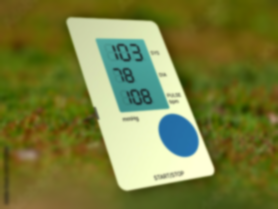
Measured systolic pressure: 103 mmHg
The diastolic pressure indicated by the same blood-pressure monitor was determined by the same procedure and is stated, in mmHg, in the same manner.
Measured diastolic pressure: 78 mmHg
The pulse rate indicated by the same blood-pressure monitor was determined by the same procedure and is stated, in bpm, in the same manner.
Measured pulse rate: 108 bpm
